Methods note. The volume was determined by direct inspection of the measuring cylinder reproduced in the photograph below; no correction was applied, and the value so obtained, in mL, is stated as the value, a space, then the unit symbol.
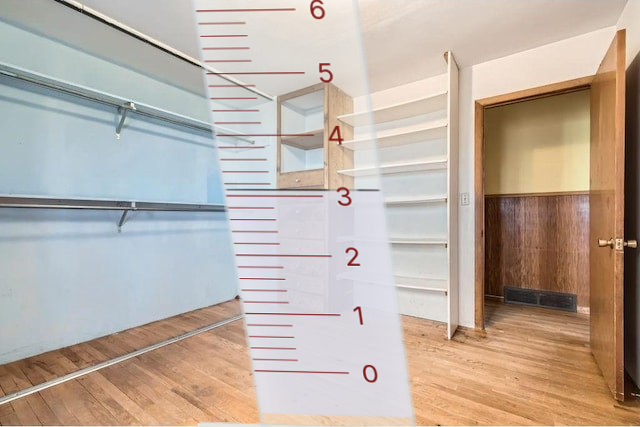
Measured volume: 3.1 mL
